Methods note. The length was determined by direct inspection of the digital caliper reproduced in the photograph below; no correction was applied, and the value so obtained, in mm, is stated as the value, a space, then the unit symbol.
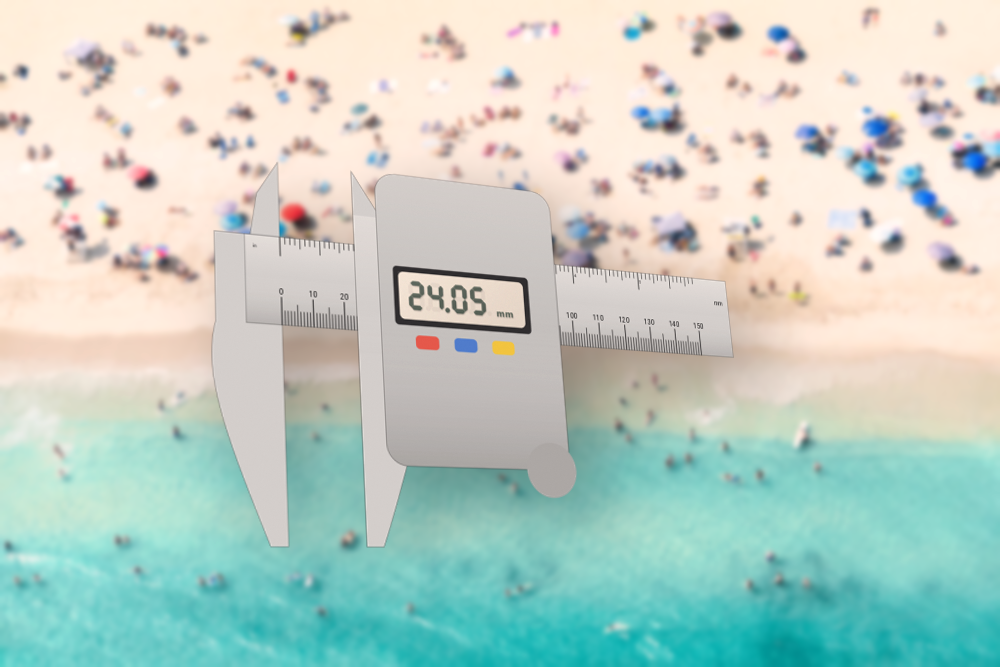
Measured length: 24.05 mm
